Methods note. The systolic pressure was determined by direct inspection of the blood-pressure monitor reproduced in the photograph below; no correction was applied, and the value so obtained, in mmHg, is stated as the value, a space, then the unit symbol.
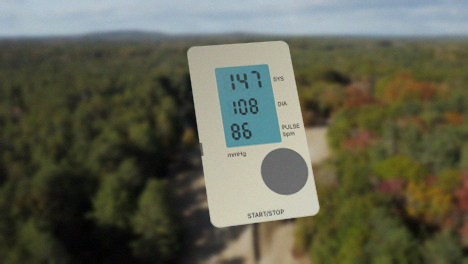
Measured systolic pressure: 147 mmHg
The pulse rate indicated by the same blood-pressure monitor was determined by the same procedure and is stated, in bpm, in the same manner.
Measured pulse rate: 86 bpm
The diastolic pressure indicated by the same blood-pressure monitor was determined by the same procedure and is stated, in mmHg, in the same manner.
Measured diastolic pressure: 108 mmHg
